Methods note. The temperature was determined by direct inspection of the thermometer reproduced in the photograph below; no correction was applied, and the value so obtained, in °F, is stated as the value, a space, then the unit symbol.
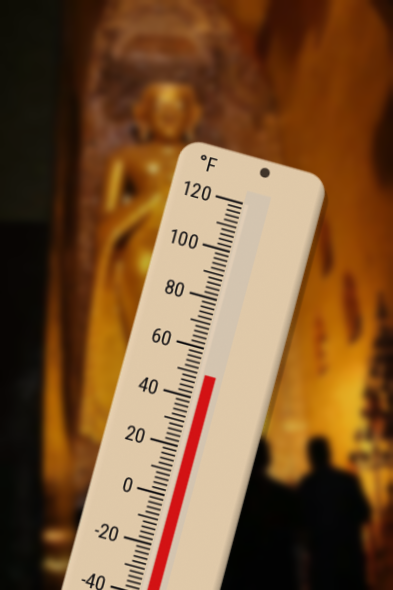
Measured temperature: 50 °F
